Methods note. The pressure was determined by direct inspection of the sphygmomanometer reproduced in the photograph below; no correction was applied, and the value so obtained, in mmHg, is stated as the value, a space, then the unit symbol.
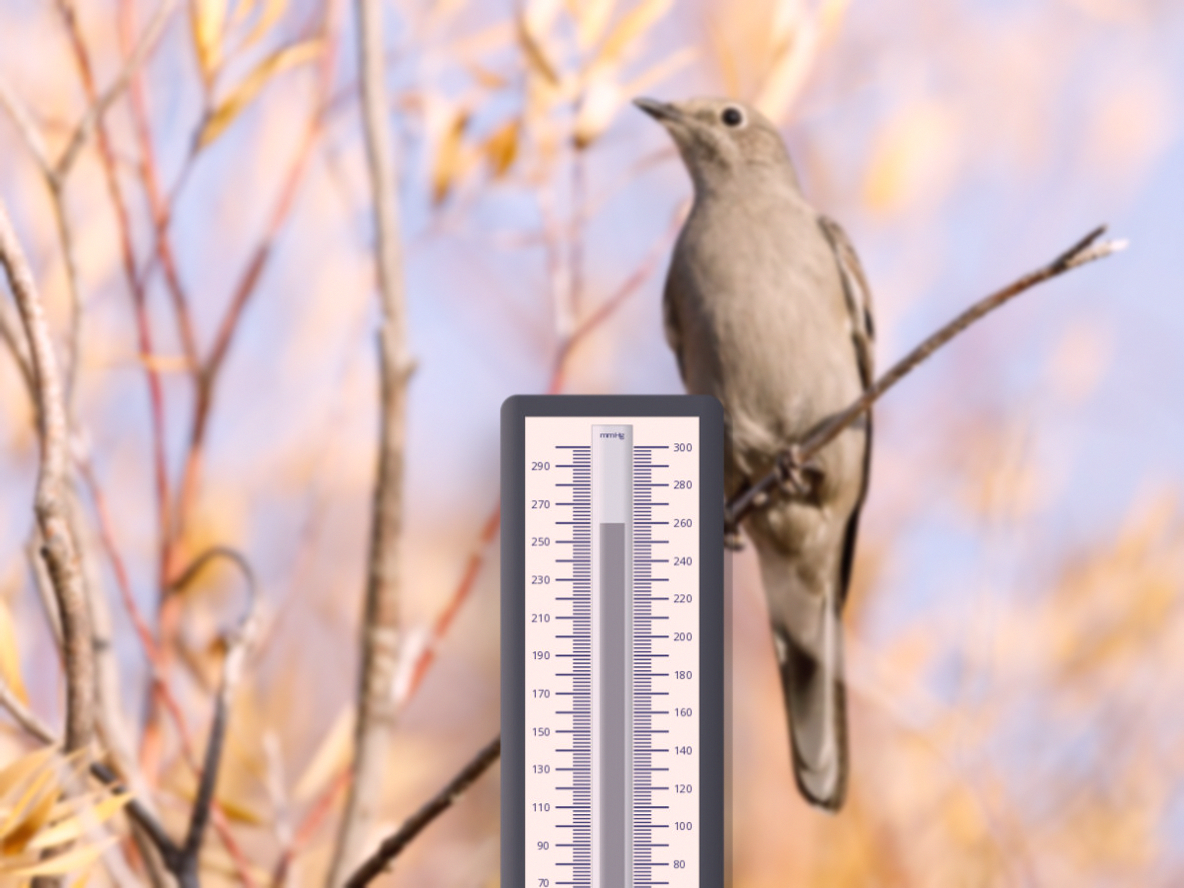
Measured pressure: 260 mmHg
